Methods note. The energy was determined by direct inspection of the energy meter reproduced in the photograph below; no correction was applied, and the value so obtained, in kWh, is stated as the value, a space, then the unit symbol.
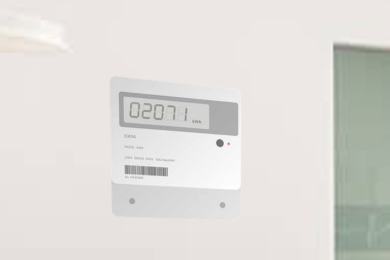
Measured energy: 2071 kWh
